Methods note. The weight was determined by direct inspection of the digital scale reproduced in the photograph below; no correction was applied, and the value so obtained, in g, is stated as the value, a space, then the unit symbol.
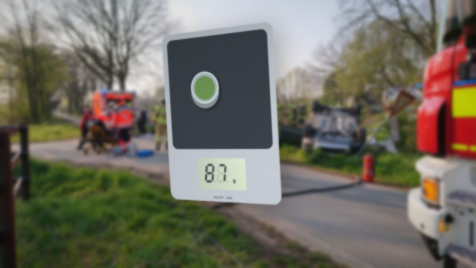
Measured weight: 87 g
